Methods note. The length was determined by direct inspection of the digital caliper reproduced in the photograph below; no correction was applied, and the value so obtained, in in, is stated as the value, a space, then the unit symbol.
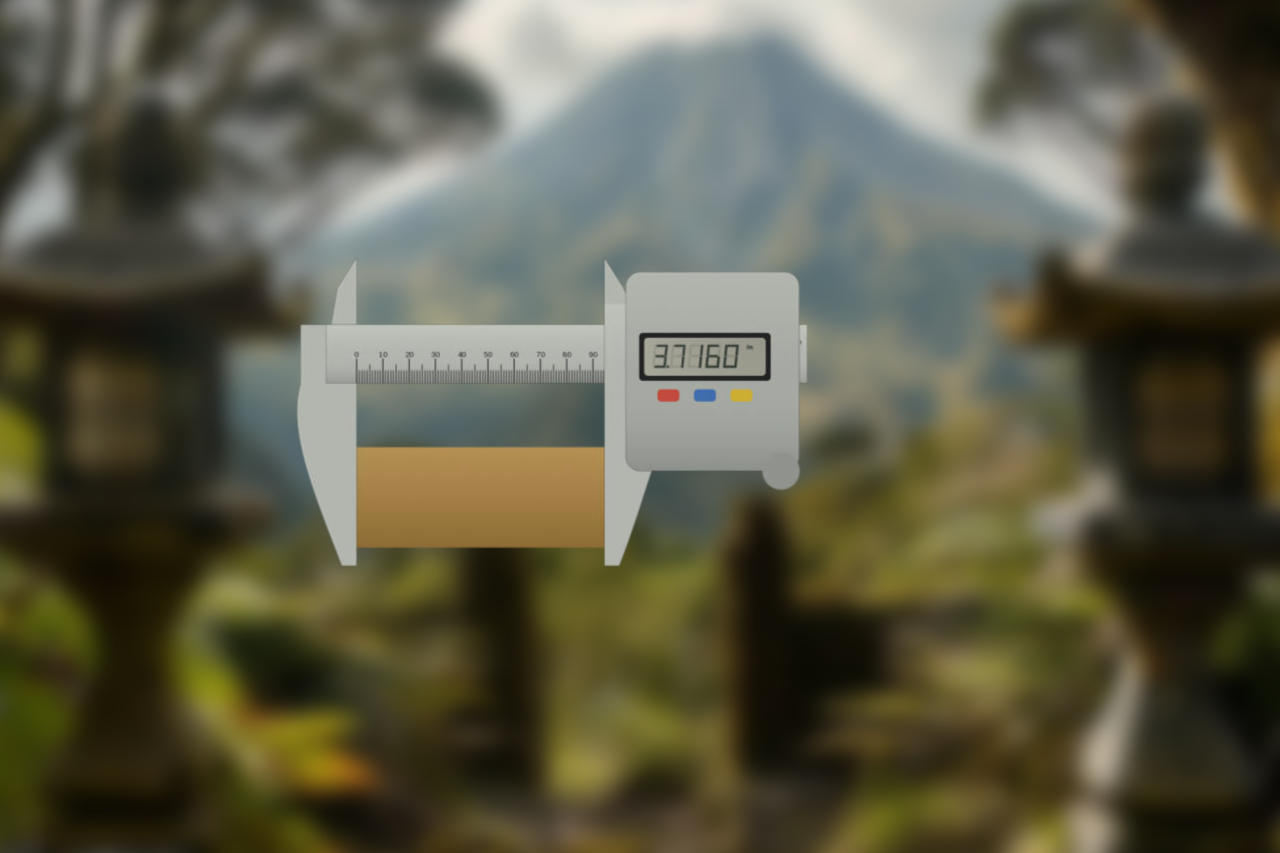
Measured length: 3.7160 in
